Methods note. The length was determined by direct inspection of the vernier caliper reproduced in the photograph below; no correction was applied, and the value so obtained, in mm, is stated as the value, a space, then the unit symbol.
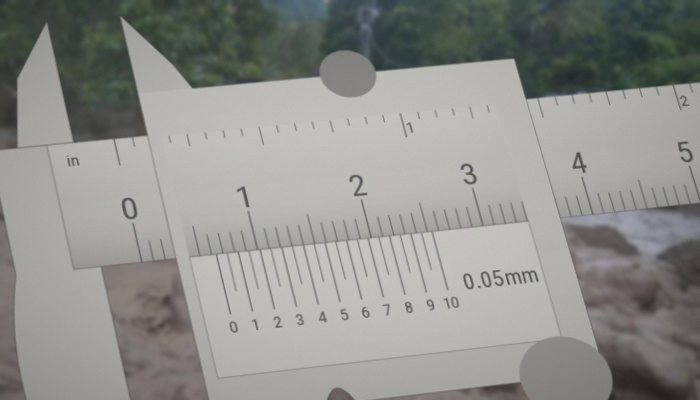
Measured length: 6.4 mm
